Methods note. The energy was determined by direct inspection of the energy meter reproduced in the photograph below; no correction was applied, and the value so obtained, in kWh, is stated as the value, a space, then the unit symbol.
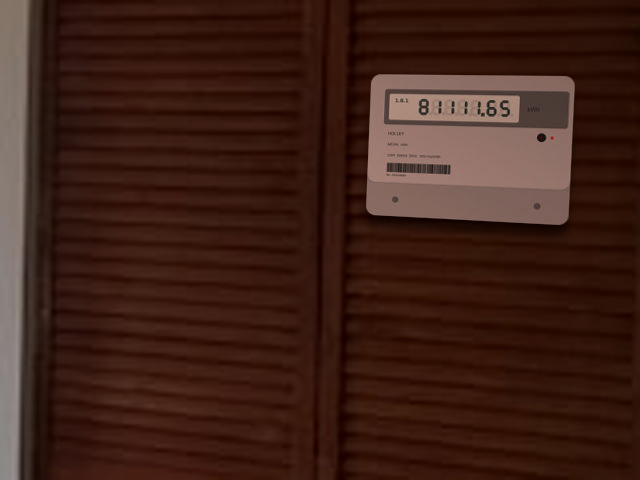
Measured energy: 81111.65 kWh
